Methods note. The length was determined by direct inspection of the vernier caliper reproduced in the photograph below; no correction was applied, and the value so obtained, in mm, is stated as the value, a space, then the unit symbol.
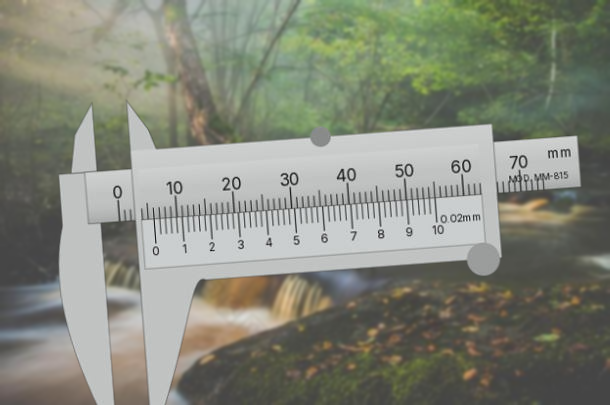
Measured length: 6.0 mm
